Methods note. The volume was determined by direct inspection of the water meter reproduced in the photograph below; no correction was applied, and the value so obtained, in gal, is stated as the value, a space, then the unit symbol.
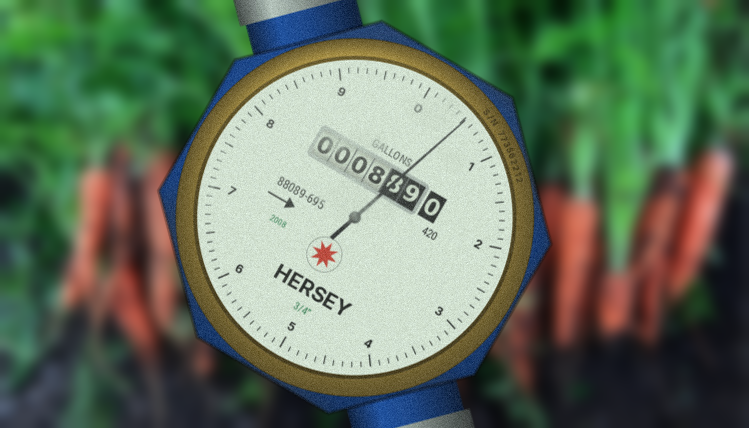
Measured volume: 8890.5 gal
